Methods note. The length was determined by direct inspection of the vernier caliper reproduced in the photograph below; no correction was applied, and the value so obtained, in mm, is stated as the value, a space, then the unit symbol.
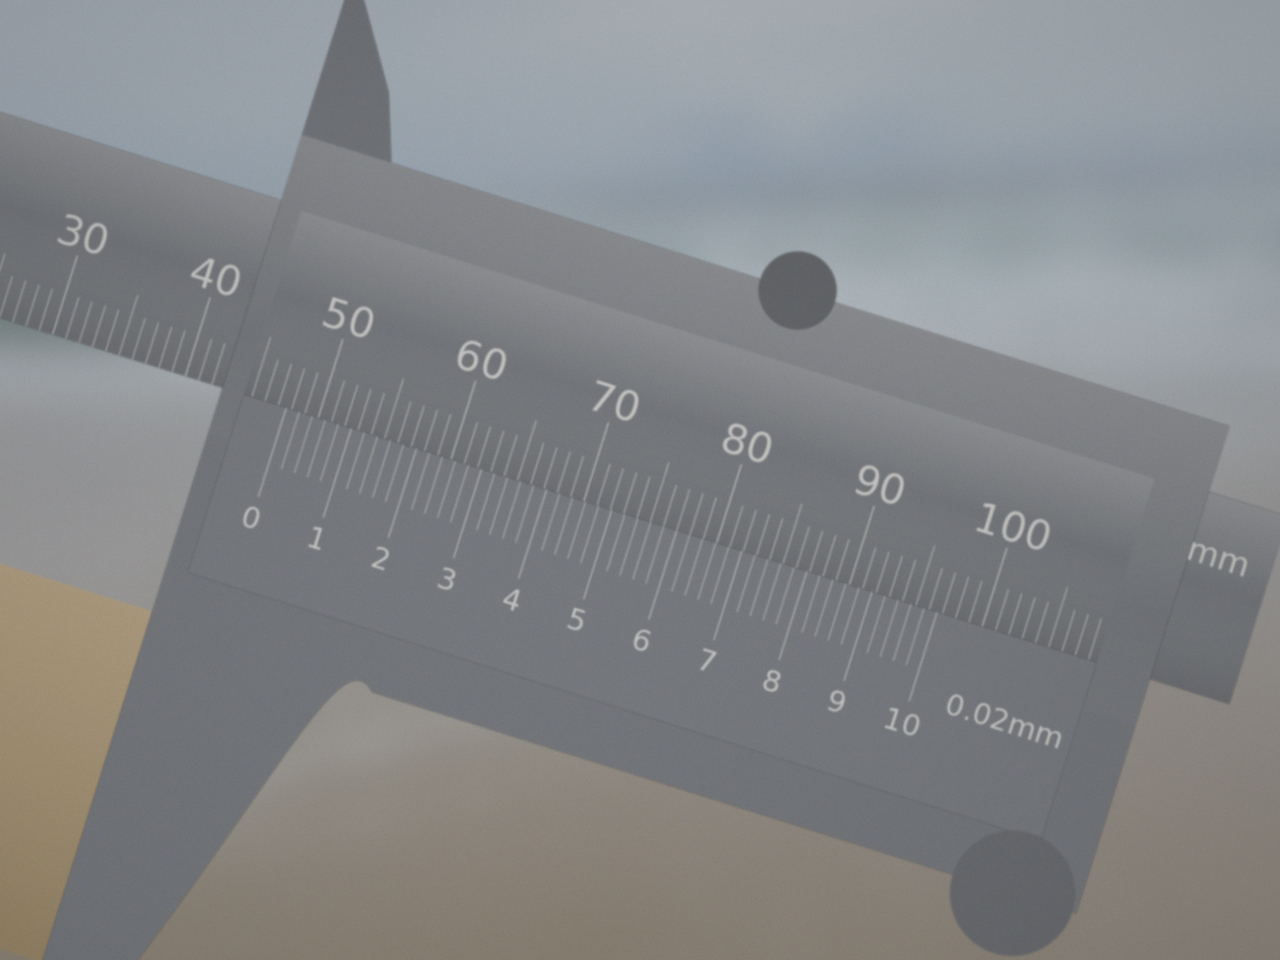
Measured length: 47.6 mm
